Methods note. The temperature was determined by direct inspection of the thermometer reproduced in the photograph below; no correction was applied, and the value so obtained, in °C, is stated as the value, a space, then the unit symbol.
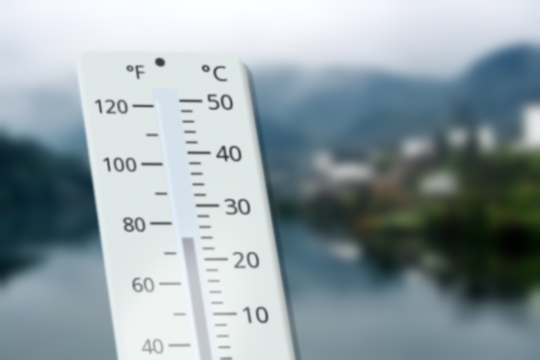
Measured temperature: 24 °C
